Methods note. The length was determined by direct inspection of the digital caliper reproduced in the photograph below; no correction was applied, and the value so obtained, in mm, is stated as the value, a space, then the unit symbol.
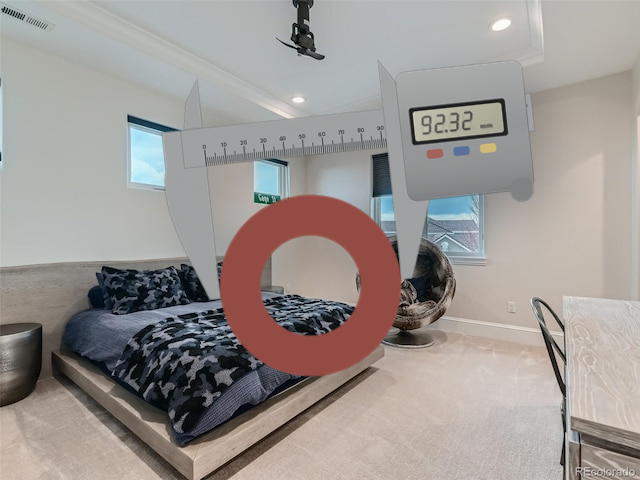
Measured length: 92.32 mm
